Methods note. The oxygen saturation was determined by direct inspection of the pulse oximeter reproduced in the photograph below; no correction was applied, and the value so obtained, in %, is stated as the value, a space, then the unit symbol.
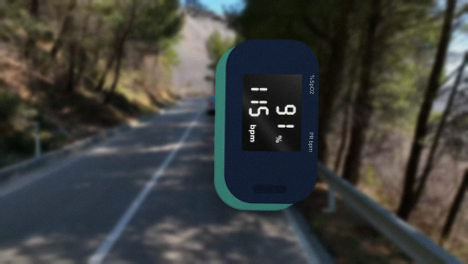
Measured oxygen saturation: 91 %
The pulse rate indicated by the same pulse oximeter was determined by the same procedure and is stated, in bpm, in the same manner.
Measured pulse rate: 115 bpm
